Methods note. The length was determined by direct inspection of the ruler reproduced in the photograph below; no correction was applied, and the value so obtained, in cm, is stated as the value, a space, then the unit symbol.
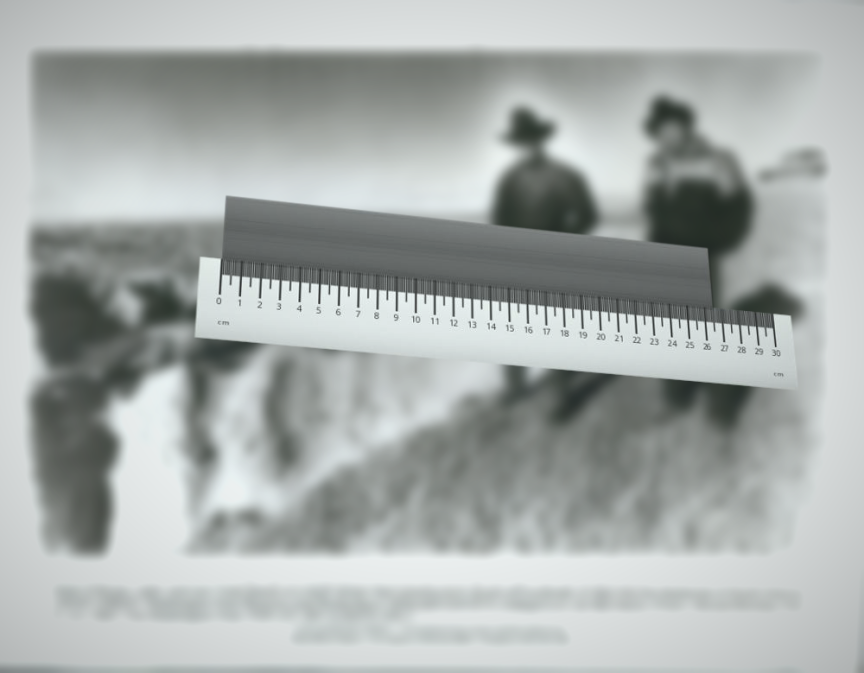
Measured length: 26.5 cm
